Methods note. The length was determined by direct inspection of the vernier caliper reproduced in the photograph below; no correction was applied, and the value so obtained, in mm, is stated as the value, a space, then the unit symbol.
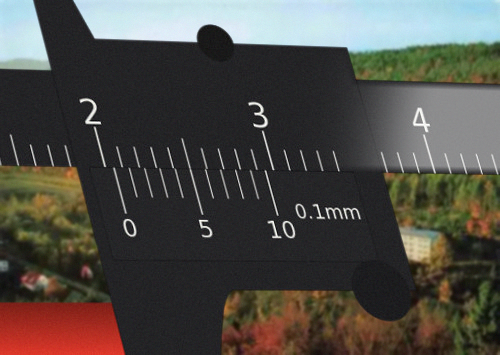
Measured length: 20.5 mm
